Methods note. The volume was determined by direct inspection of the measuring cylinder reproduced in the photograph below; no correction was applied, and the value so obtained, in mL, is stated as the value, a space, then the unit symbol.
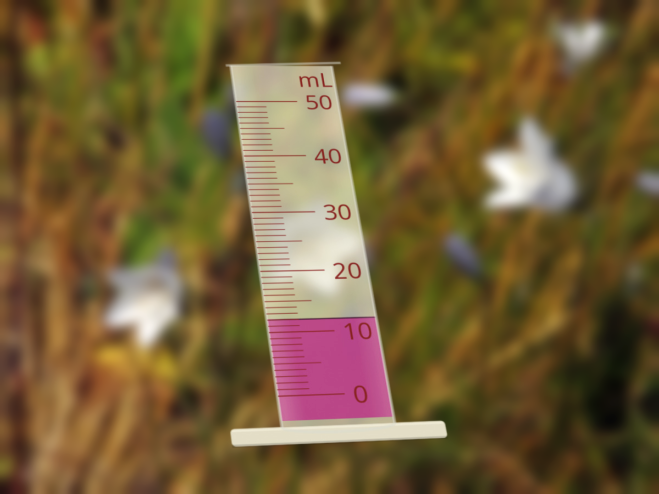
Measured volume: 12 mL
